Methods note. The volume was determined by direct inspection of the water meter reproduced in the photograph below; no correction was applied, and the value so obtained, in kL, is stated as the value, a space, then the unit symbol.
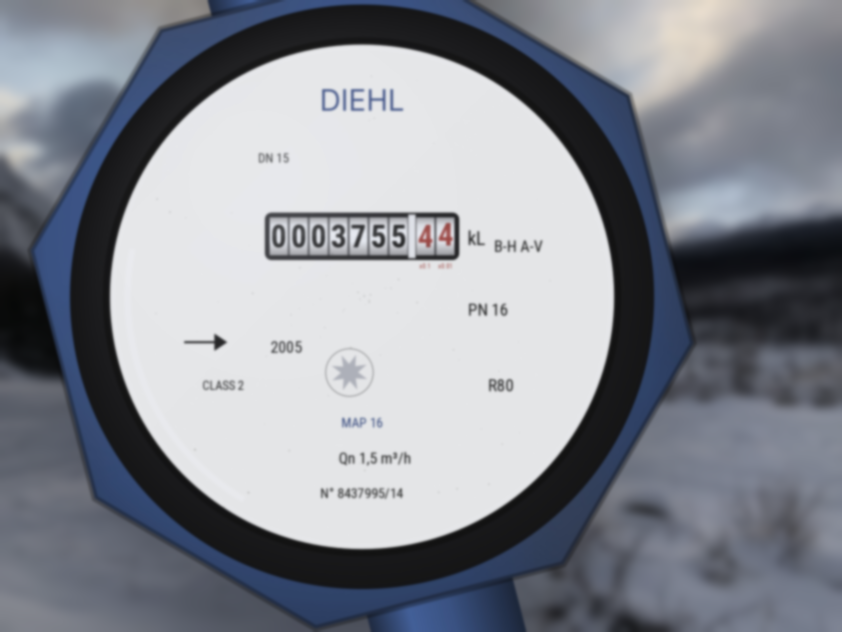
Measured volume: 3755.44 kL
